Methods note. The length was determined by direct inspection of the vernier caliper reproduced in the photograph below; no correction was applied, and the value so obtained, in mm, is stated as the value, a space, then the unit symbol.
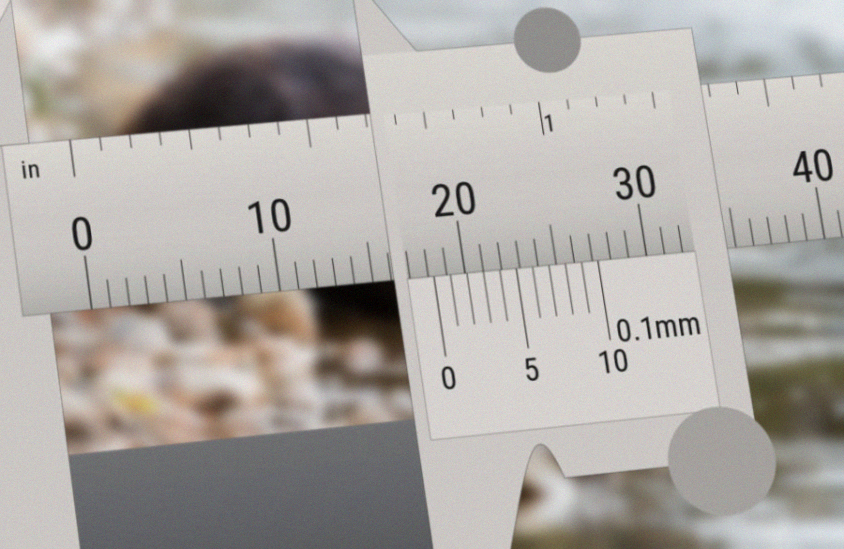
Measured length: 18.3 mm
